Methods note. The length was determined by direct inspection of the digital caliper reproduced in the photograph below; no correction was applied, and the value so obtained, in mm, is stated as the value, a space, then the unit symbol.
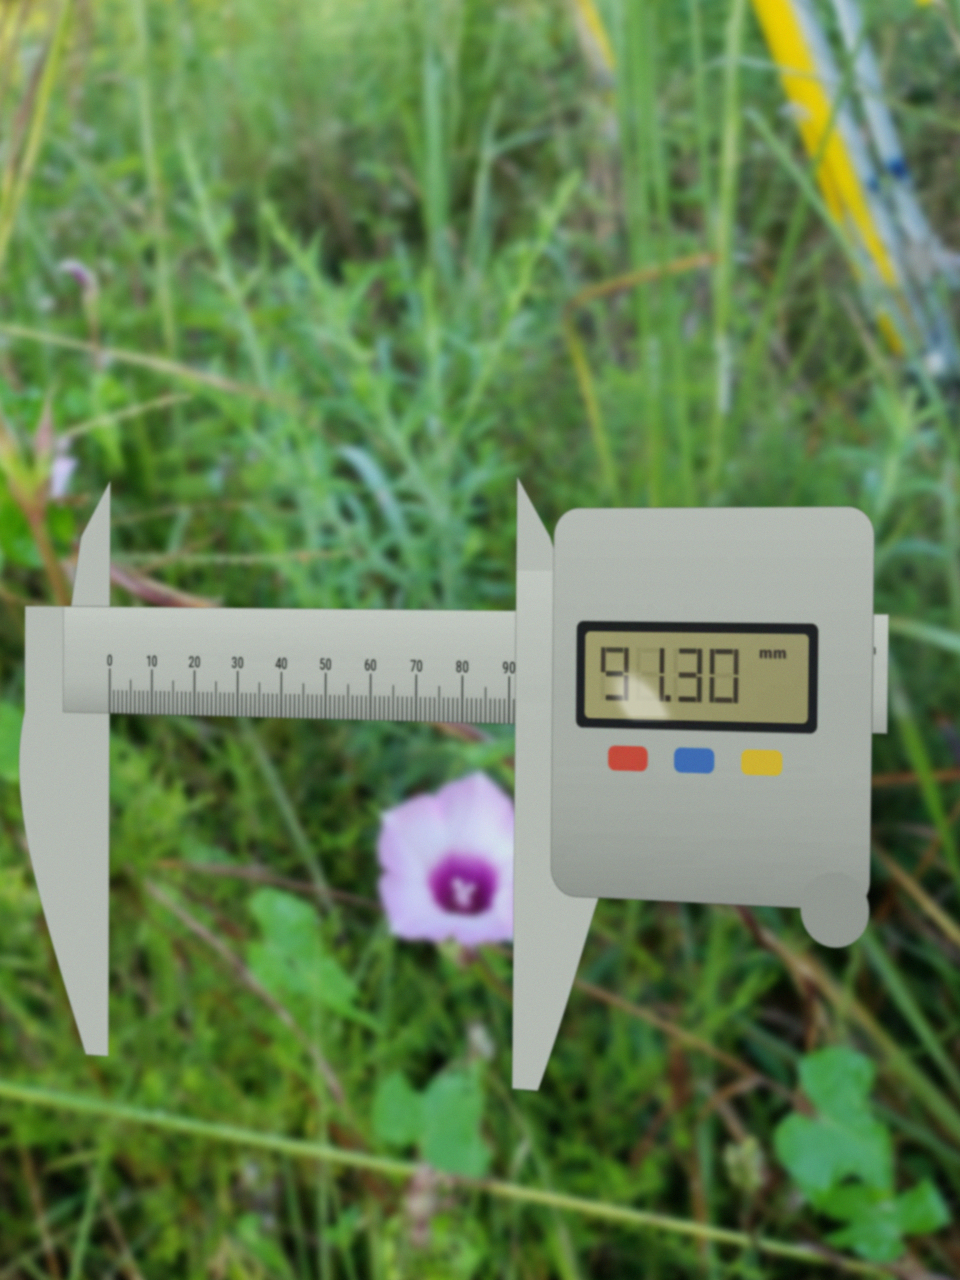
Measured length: 91.30 mm
